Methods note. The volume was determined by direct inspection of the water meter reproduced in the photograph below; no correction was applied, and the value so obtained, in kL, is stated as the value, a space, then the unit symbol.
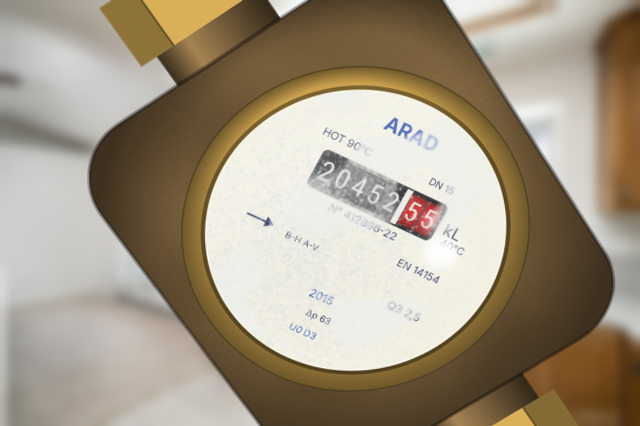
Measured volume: 20452.55 kL
